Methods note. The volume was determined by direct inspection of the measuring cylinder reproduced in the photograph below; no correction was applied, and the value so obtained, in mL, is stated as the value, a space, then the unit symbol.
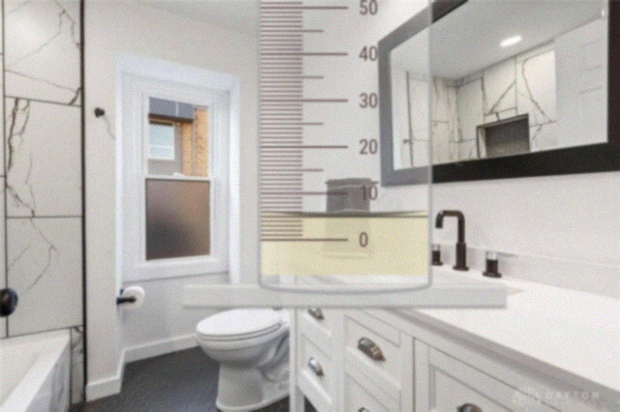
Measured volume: 5 mL
